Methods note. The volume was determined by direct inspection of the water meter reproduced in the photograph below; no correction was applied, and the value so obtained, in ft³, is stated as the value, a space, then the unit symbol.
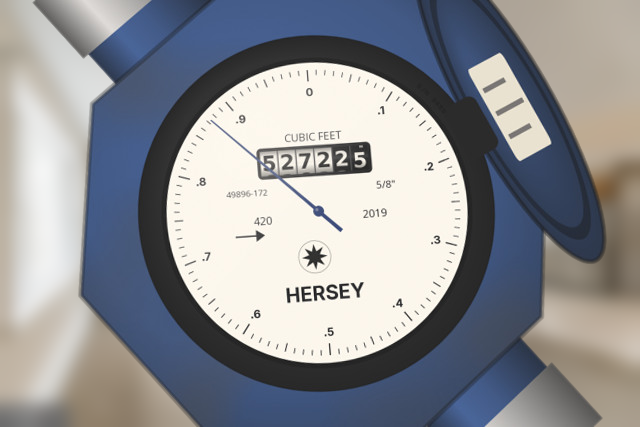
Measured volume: 527224.87 ft³
